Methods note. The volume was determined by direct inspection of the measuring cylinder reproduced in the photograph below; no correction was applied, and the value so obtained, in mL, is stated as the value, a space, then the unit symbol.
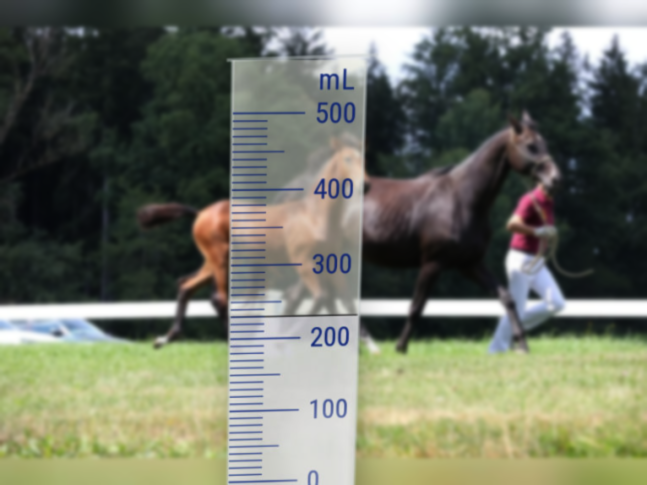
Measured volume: 230 mL
